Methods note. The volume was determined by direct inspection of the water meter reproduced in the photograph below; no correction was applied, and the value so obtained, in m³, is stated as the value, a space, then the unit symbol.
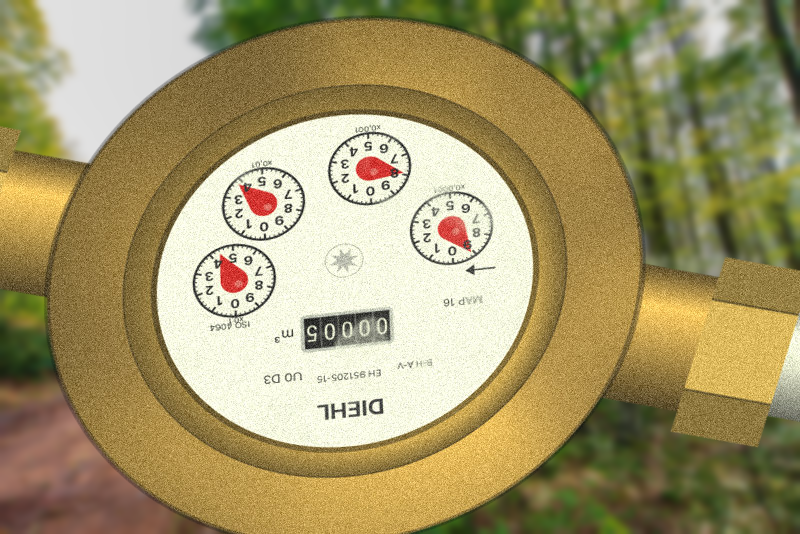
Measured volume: 5.4379 m³
